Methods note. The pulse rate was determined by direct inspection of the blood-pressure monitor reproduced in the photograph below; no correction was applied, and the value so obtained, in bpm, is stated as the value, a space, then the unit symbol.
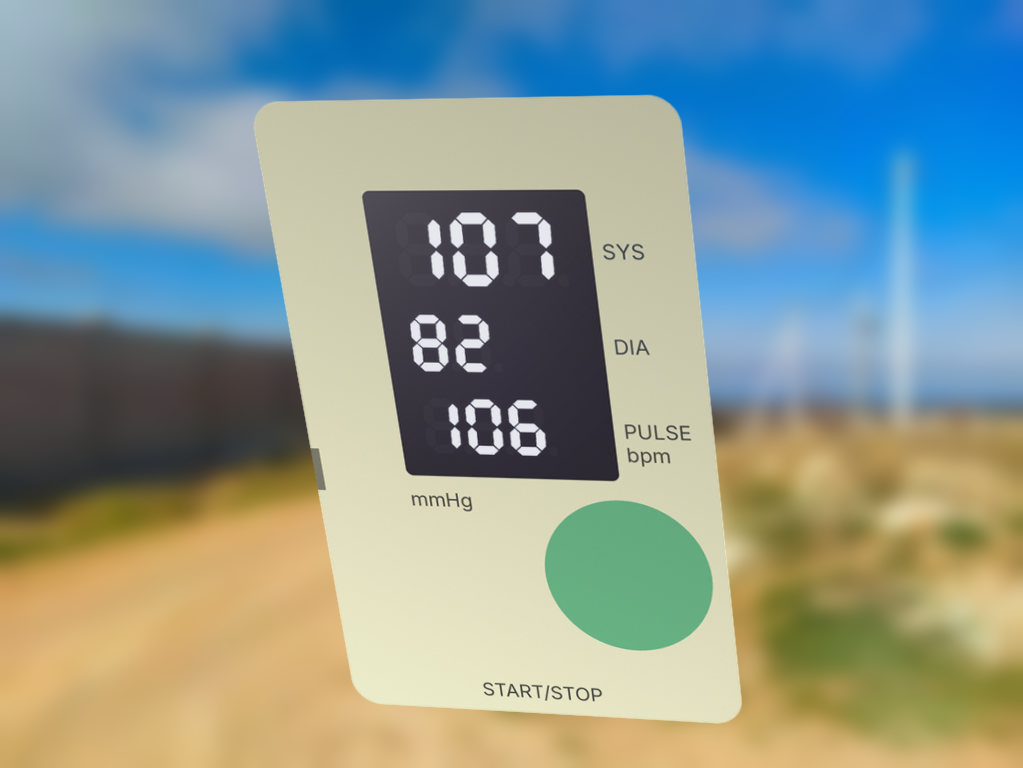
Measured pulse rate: 106 bpm
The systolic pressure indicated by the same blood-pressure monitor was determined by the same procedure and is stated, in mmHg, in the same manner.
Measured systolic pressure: 107 mmHg
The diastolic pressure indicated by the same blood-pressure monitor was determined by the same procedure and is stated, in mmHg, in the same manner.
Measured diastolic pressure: 82 mmHg
